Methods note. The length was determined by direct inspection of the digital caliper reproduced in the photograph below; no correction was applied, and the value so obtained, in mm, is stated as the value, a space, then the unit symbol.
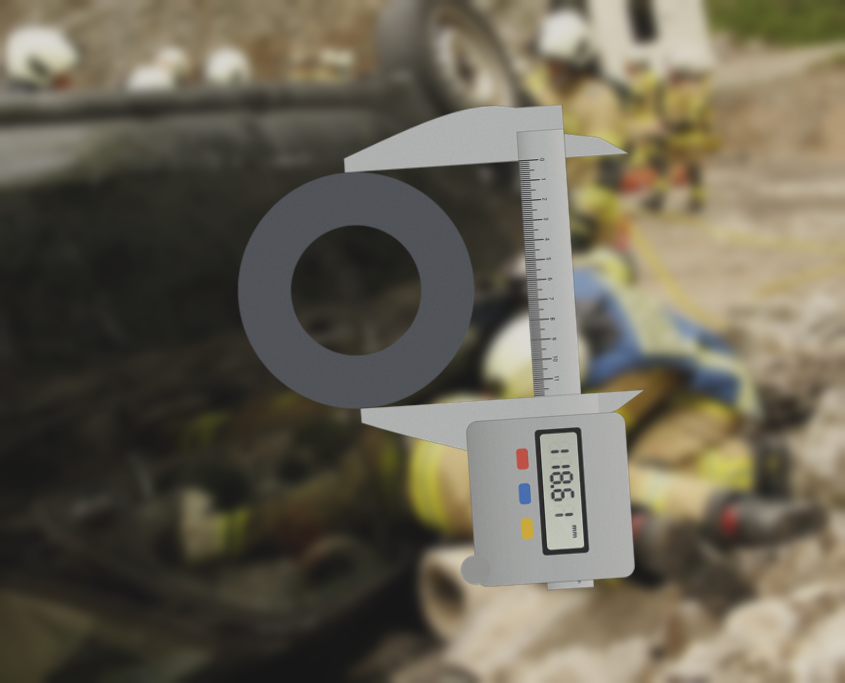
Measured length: 118.61 mm
